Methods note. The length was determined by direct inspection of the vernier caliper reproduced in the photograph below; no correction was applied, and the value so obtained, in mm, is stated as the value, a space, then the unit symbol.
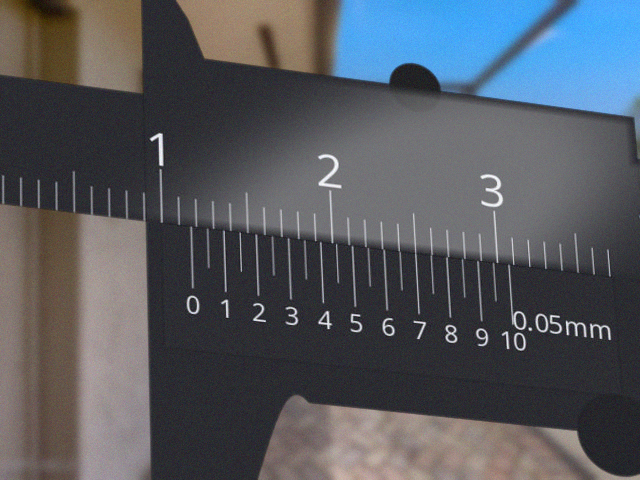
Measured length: 11.7 mm
